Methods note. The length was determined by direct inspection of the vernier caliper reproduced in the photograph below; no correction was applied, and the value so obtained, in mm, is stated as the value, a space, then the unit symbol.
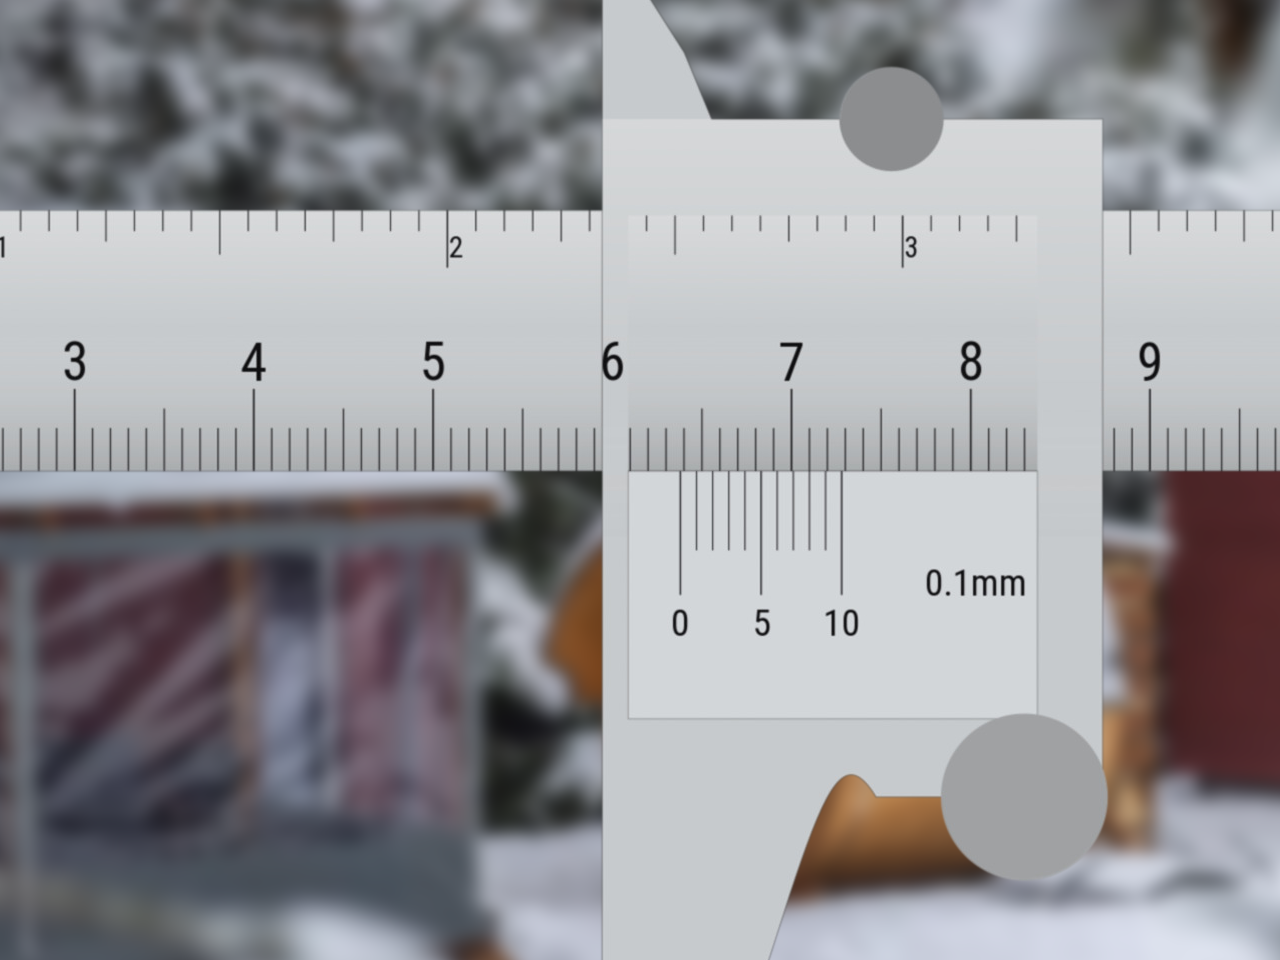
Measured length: 63.8 mm
